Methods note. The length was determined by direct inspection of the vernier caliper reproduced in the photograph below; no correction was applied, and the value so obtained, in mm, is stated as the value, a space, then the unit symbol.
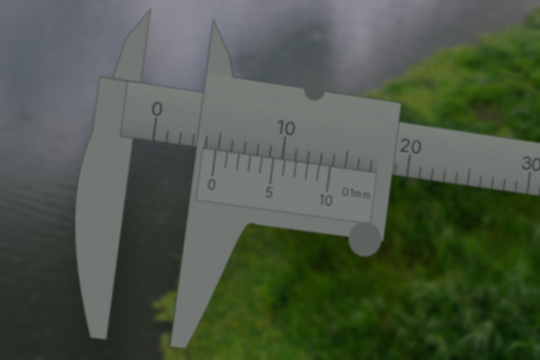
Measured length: 4.8 mm
